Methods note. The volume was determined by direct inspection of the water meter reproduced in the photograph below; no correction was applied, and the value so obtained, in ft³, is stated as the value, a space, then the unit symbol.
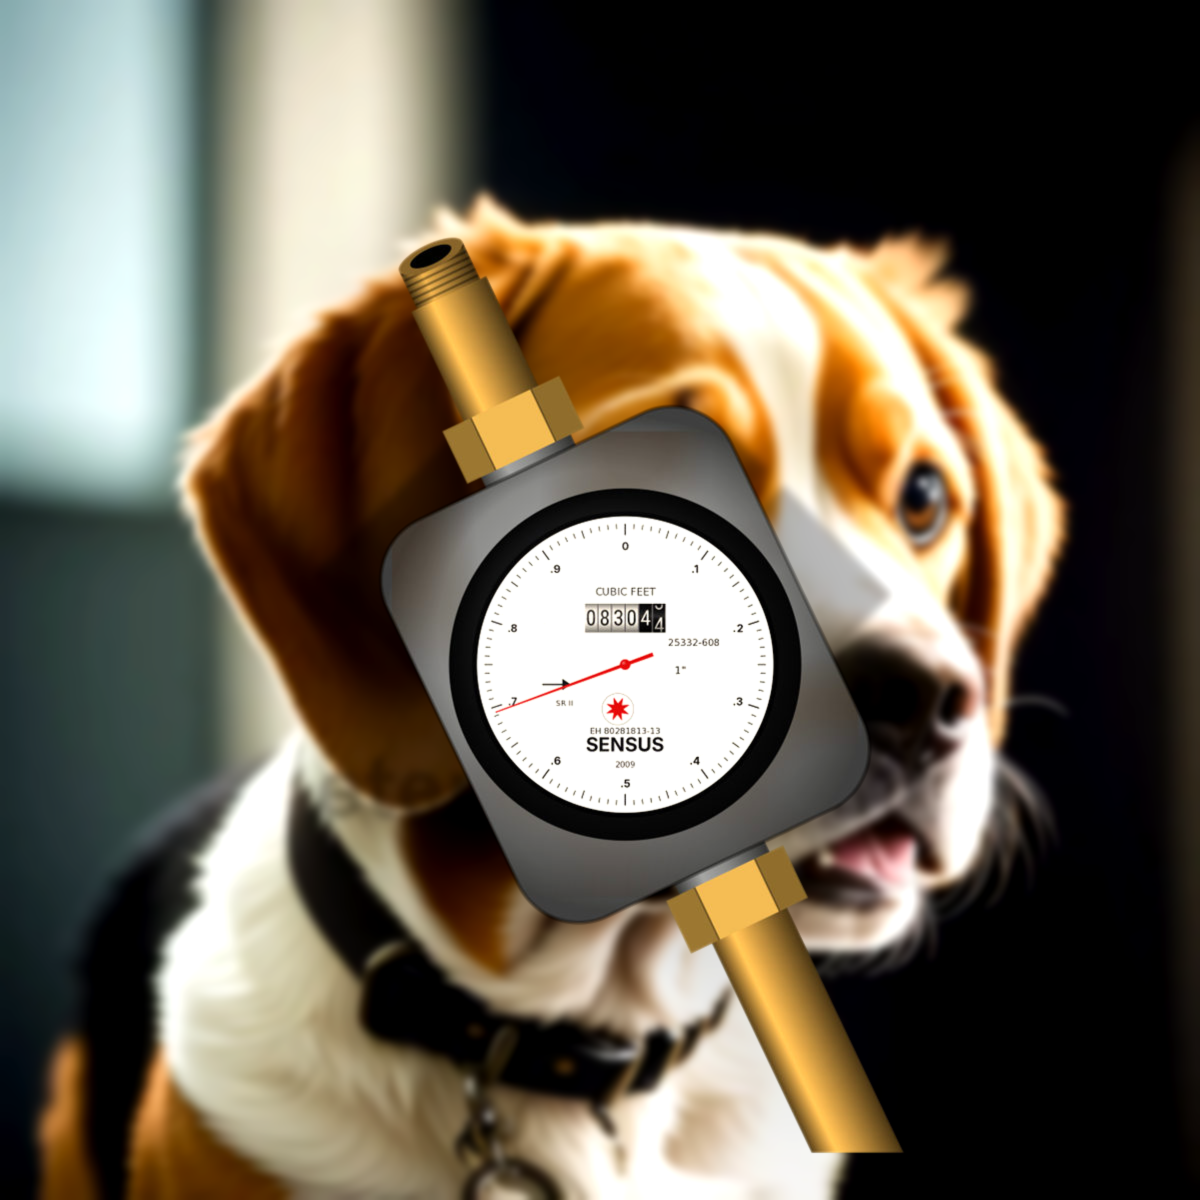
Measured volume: 83043.69 ft³
